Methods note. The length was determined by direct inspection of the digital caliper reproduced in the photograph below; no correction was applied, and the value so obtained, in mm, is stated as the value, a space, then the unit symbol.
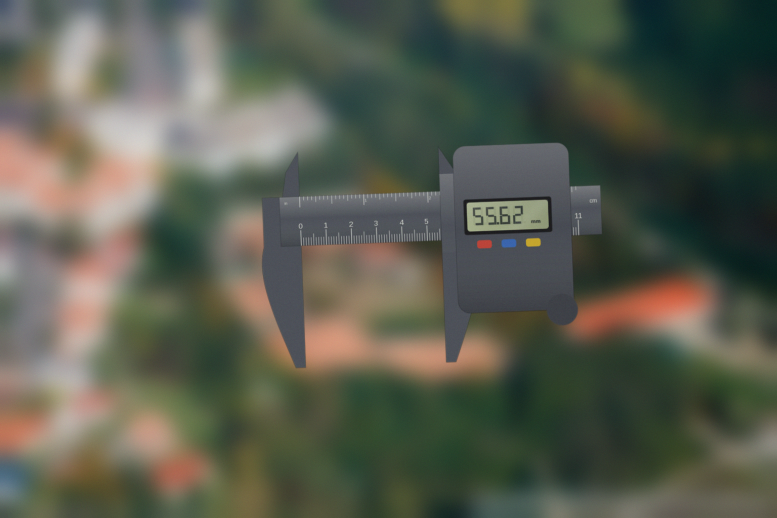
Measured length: 55.62 mm
